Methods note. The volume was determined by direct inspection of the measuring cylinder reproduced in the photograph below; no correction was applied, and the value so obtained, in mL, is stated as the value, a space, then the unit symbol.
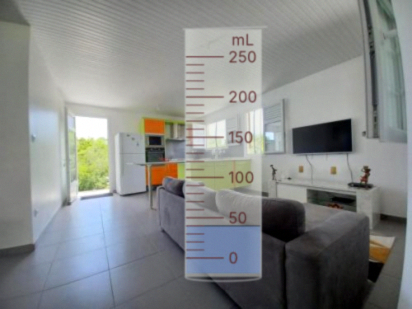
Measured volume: 40 mL
